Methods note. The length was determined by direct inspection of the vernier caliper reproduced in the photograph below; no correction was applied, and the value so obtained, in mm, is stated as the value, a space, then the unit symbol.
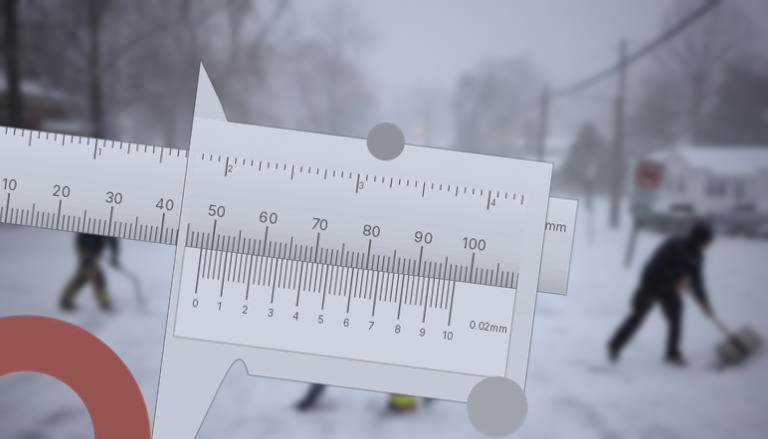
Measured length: 48.0 mm
